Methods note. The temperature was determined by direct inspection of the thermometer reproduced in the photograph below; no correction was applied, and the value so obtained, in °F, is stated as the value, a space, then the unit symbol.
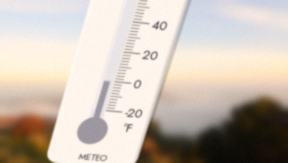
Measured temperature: 0 °F
